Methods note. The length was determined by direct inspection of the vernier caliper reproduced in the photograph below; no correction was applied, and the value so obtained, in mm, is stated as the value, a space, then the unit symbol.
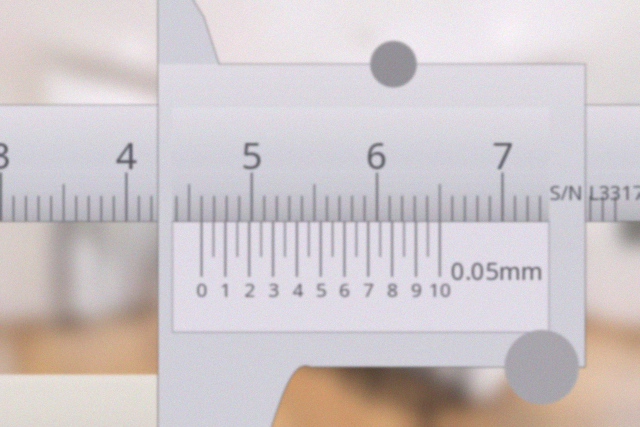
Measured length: 46.0 mm
